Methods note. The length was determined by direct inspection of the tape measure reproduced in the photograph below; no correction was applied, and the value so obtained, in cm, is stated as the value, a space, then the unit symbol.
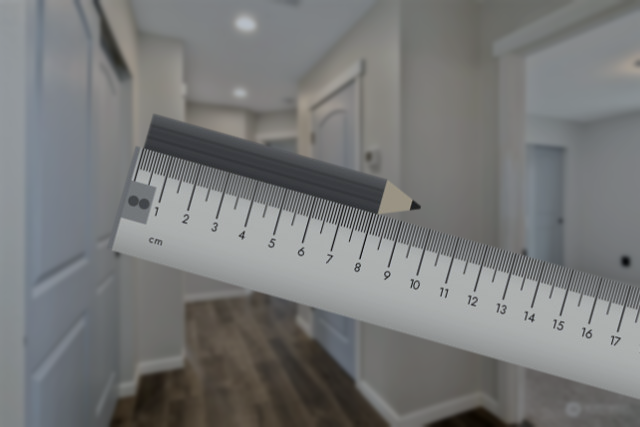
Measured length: 9.5 cm
